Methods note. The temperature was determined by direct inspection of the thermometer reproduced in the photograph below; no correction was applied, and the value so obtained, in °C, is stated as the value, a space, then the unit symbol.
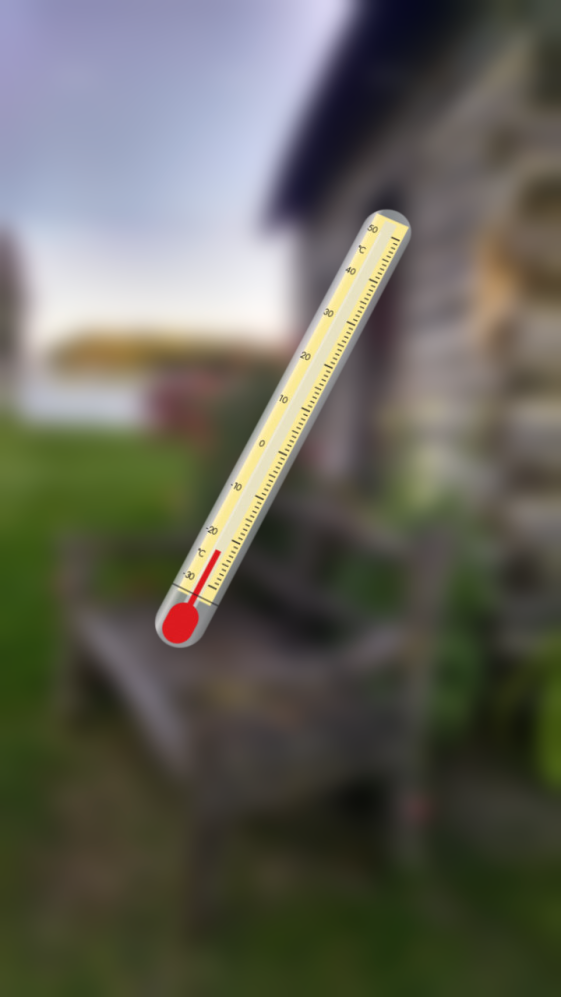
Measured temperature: -23 °C
